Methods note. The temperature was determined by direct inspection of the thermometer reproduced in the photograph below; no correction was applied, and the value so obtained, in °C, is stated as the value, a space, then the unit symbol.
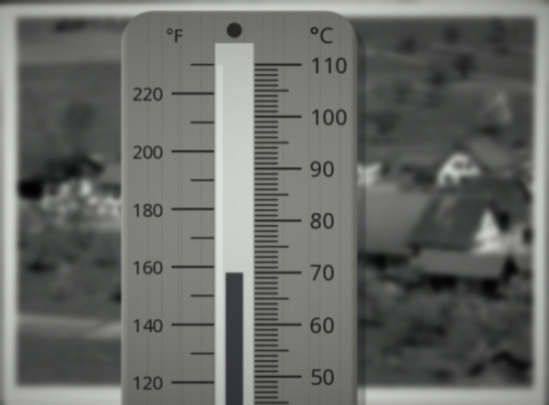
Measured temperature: 70 °C
